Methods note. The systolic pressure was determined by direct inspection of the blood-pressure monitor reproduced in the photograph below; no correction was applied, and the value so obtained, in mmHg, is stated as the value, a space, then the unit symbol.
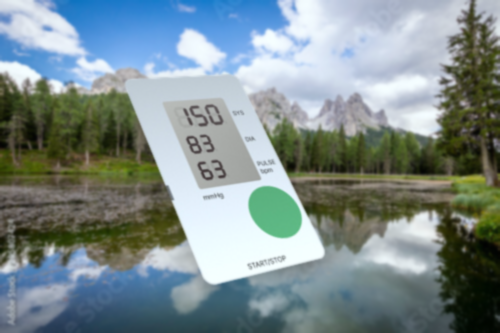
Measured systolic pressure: 150 mmHg
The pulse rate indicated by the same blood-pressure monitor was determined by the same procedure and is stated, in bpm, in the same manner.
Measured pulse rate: 63 bpm
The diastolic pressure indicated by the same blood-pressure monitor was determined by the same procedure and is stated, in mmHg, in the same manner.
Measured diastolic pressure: 83 mmHg
